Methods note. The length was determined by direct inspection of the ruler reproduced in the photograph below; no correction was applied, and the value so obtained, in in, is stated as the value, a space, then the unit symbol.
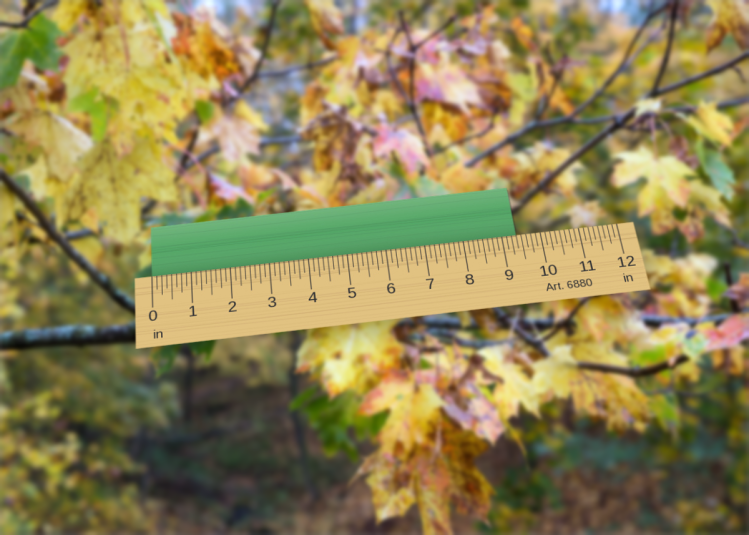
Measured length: 9.375 in
